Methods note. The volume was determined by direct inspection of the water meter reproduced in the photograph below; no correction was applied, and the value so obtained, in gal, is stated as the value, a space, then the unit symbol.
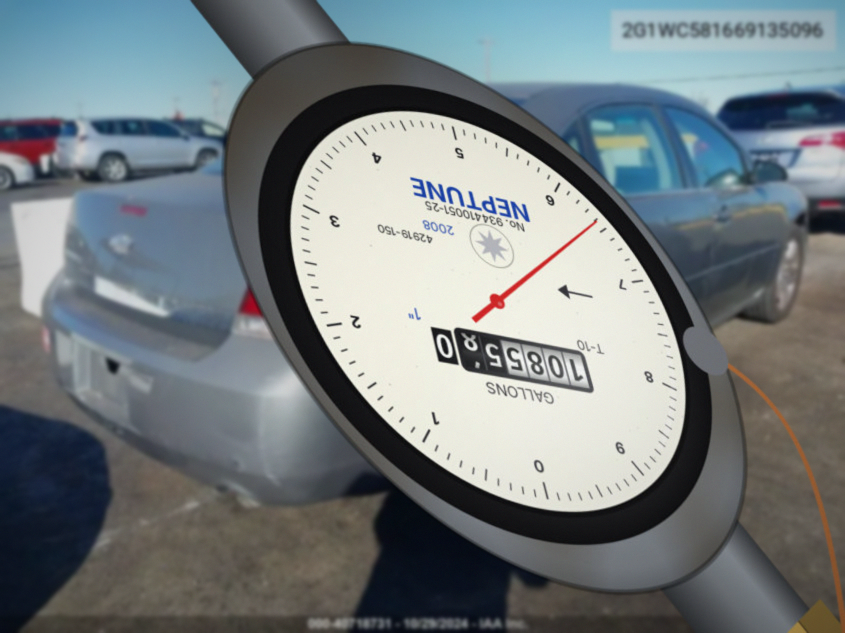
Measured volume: 1085576.4 gal
